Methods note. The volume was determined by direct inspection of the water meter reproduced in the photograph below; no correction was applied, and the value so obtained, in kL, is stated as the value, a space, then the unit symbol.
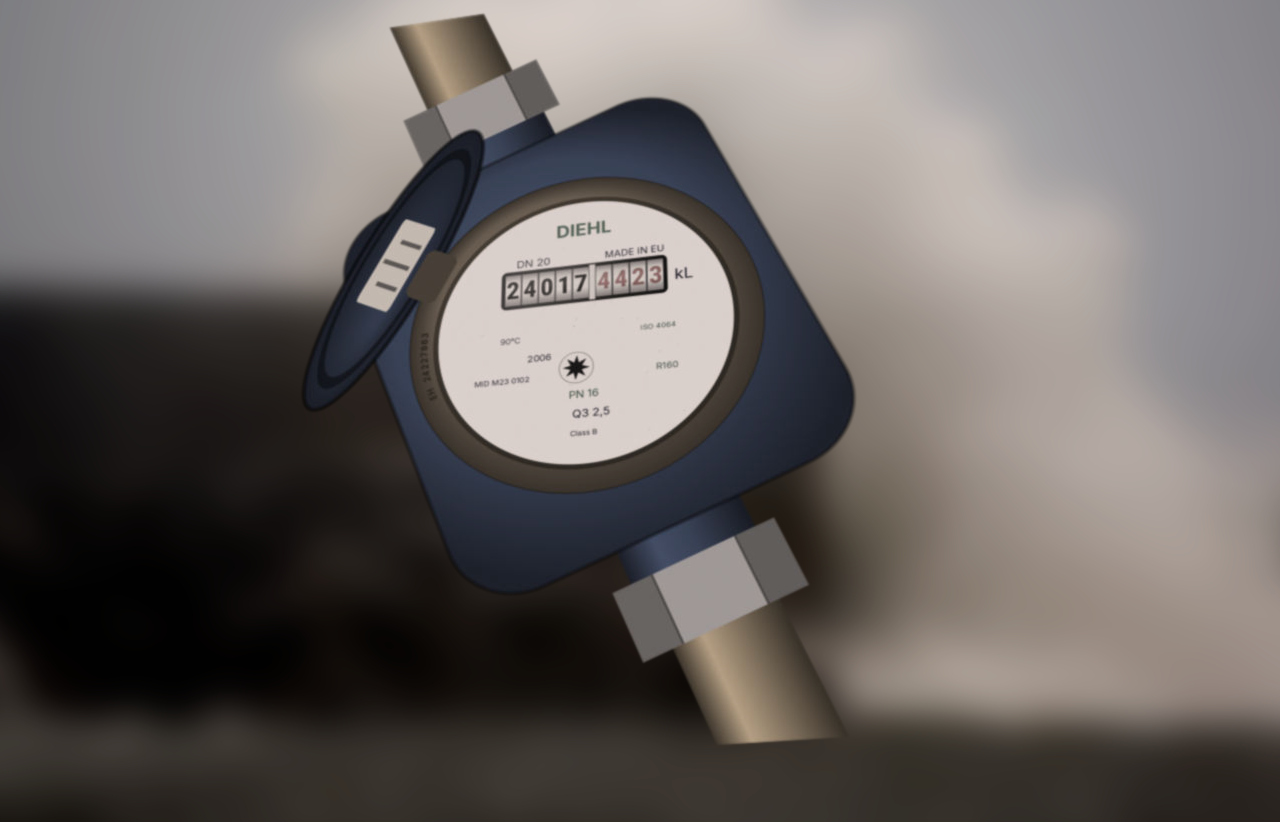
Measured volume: 24017.4423 kL
